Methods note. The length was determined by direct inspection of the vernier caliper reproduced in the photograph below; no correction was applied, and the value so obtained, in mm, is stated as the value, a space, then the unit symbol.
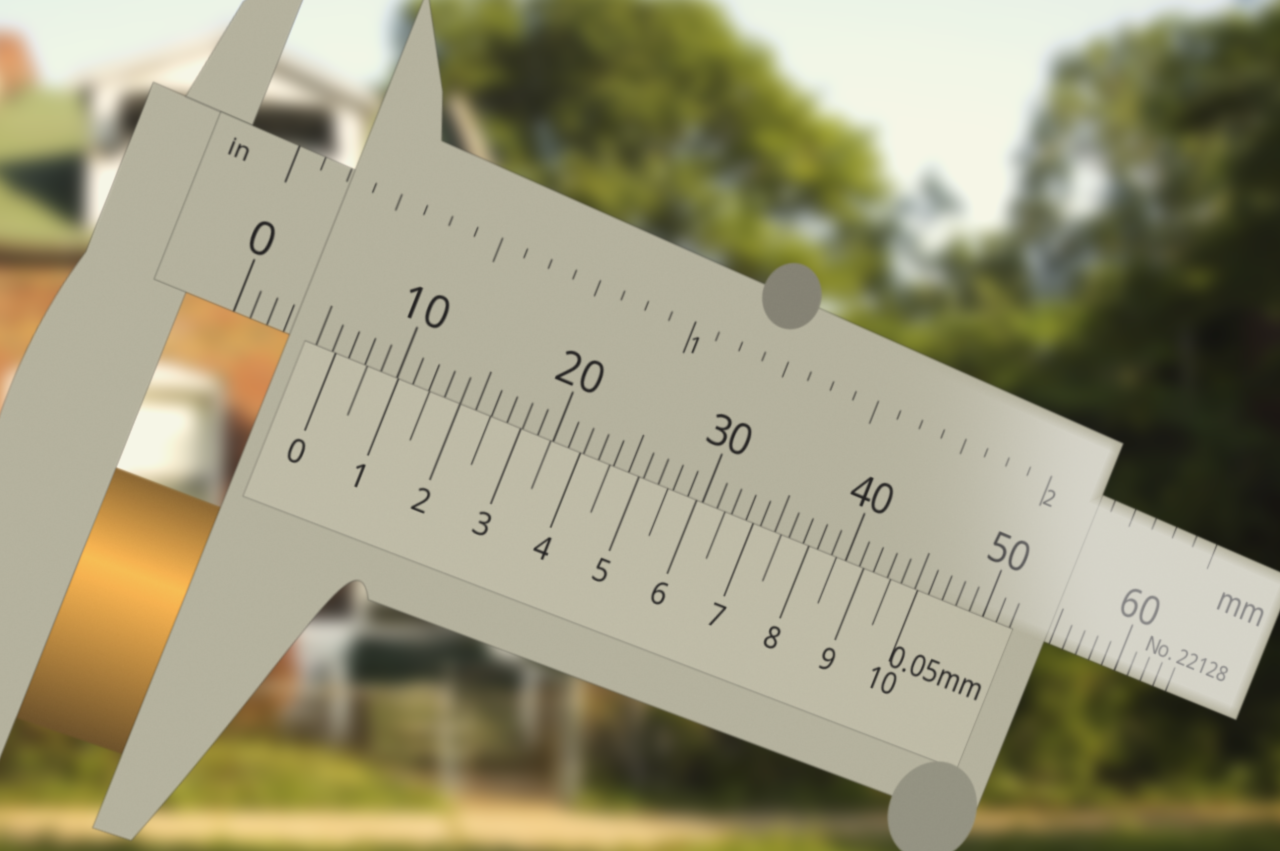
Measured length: 6.2 mm
